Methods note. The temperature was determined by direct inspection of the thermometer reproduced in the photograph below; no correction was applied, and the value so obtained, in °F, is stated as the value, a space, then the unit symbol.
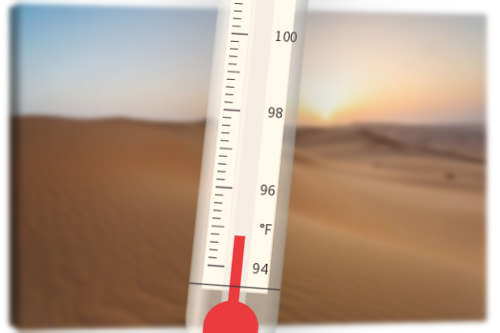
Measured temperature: 94.8 °F
